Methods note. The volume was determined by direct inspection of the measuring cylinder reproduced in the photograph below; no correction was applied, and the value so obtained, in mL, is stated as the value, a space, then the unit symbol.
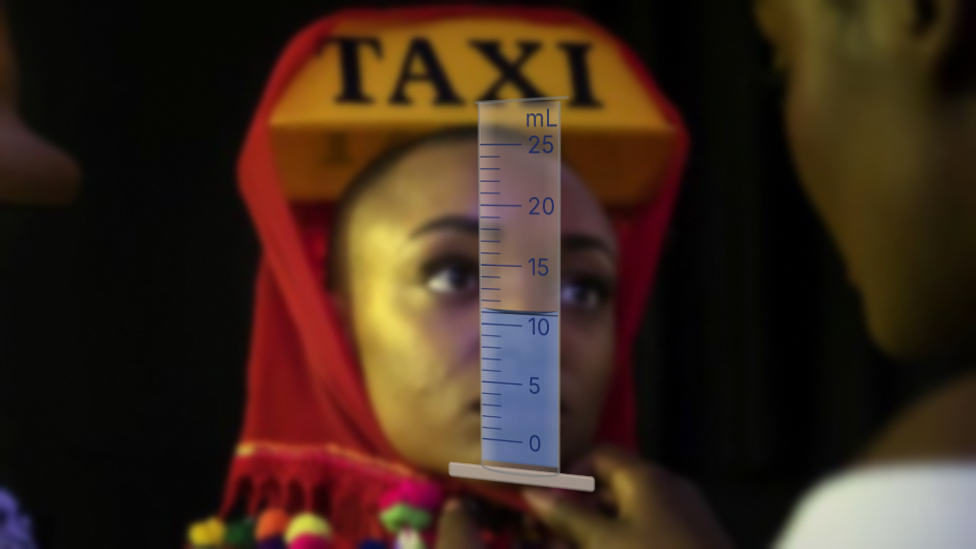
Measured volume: 11 mL
